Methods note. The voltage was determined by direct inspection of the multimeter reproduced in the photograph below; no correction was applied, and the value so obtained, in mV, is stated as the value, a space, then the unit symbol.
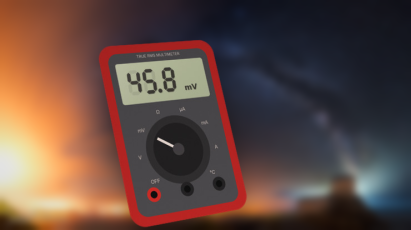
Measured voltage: 45.8 mV
